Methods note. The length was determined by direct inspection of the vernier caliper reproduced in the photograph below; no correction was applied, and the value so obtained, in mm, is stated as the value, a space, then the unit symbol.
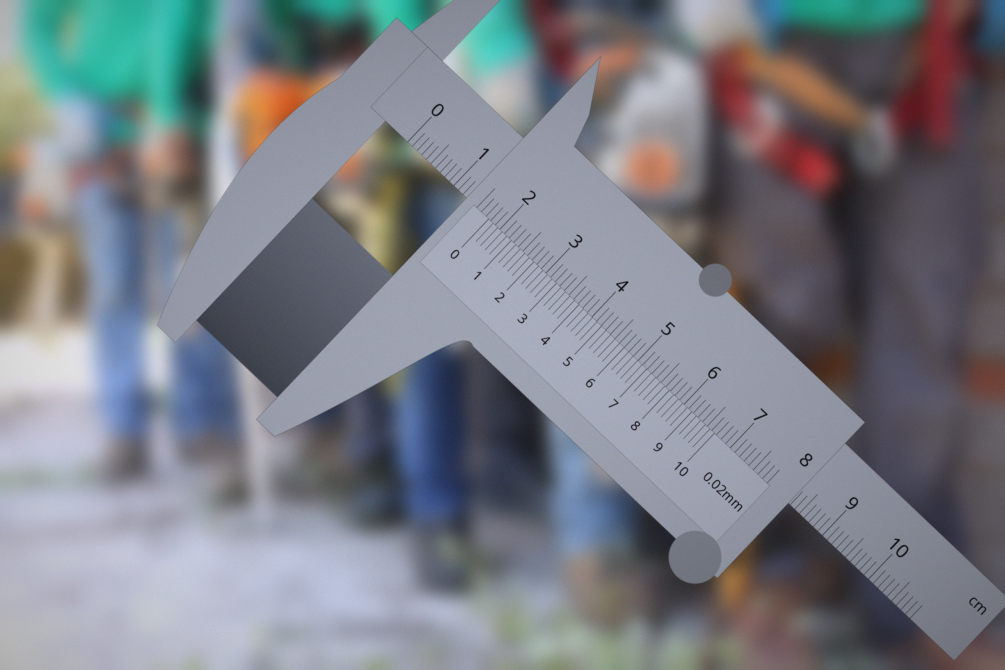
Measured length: 17.6 mm
